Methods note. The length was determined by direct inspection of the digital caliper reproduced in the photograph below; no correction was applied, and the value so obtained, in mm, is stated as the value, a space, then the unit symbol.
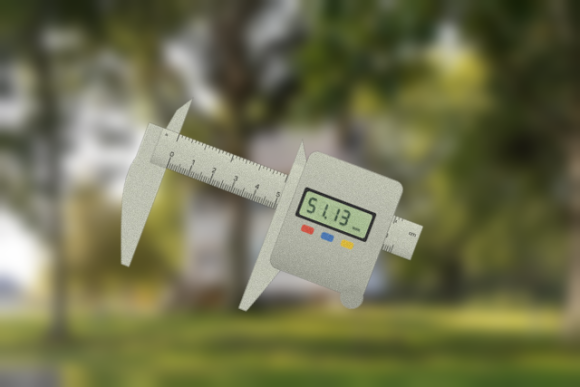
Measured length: 51.13 mm
